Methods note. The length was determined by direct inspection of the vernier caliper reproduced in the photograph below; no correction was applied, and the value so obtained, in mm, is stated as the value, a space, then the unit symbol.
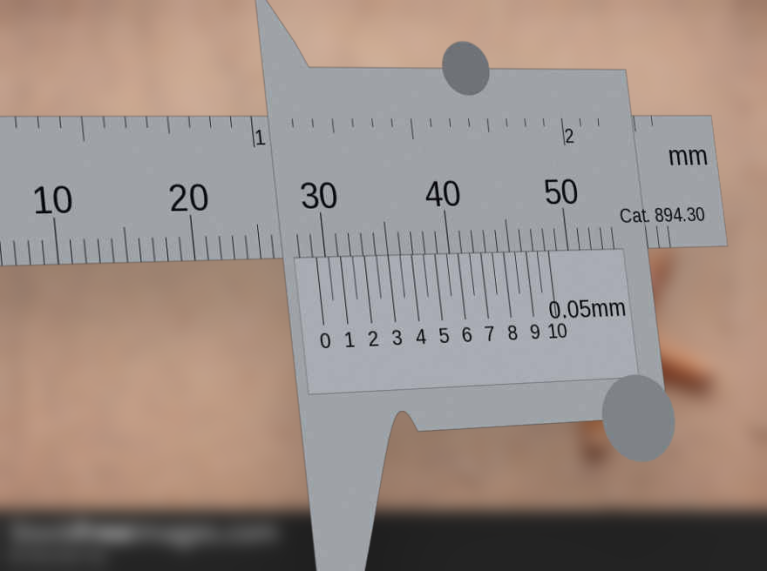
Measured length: 29.3 mm
